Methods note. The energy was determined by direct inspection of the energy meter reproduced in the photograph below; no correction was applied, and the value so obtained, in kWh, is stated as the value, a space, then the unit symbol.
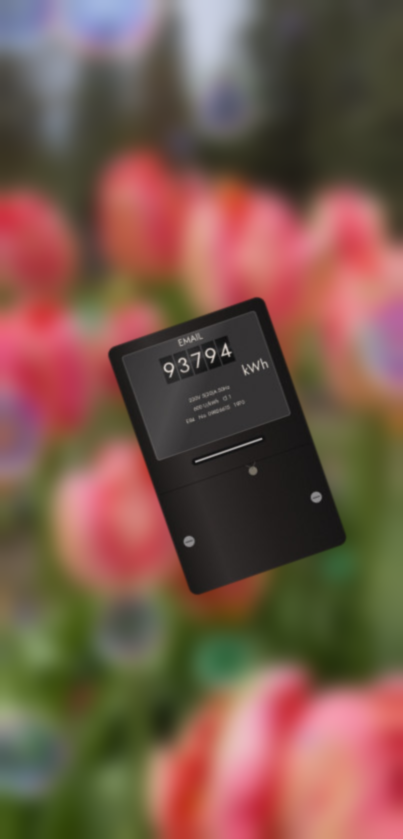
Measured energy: 93794 kWh
